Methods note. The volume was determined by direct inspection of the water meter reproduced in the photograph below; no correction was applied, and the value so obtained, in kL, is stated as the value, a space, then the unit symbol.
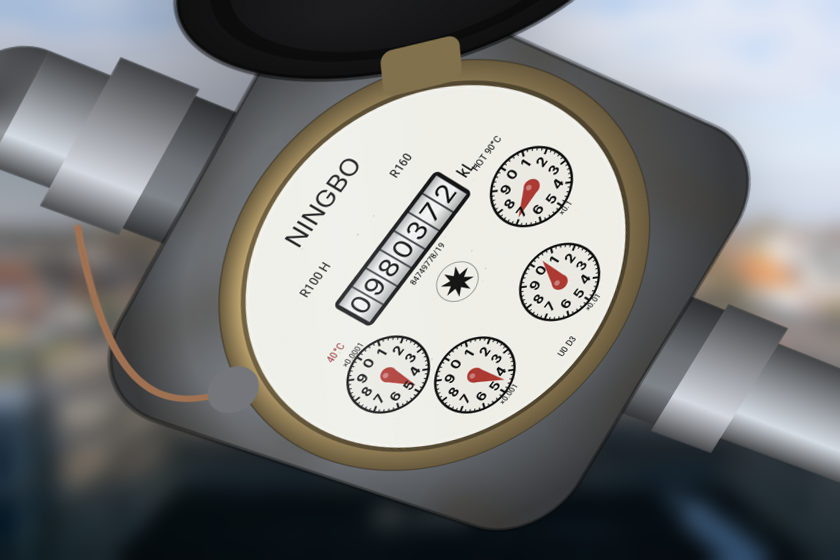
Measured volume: 980372.7044 kL
